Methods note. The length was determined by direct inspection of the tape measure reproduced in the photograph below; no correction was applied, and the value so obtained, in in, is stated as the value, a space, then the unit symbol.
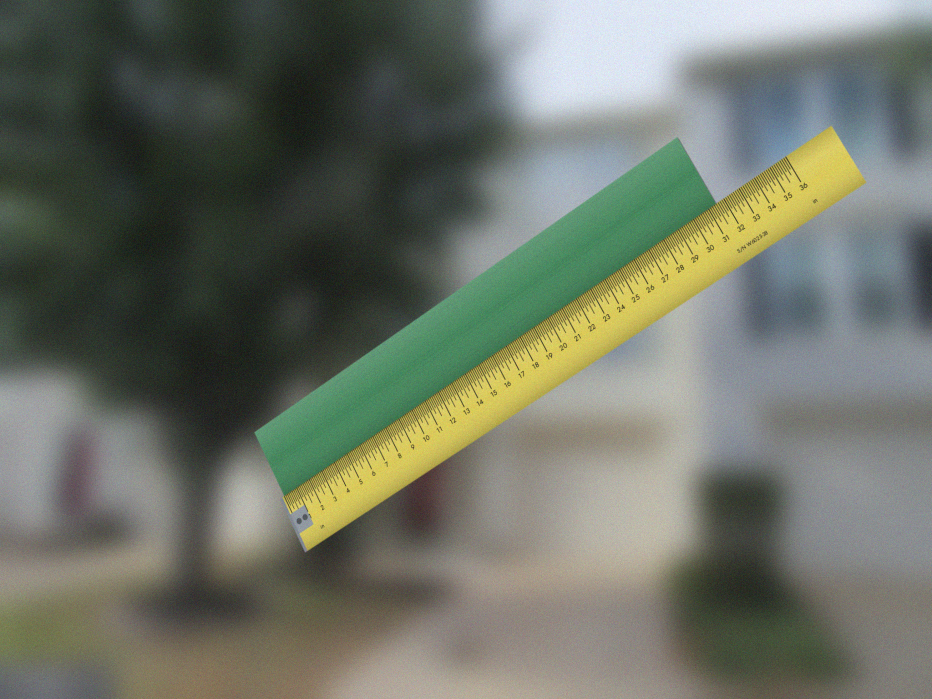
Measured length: 31.5 in
